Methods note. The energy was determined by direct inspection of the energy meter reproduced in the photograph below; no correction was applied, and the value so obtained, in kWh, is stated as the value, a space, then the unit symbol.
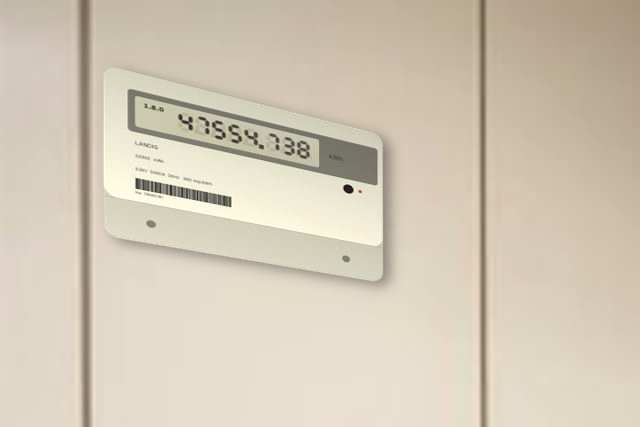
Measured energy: 47554.738 kWh
